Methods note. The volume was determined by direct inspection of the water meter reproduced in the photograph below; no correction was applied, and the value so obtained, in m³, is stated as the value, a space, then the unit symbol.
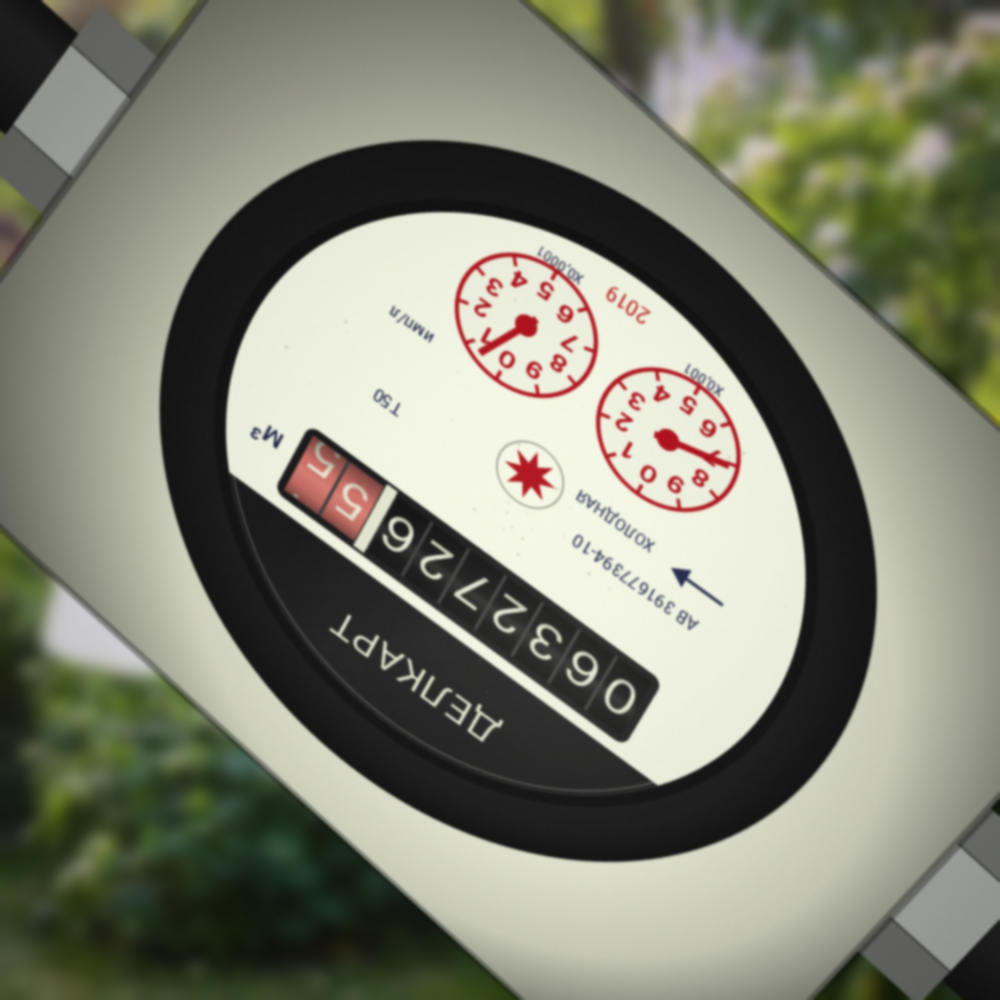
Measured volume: 632726.5470 m³
